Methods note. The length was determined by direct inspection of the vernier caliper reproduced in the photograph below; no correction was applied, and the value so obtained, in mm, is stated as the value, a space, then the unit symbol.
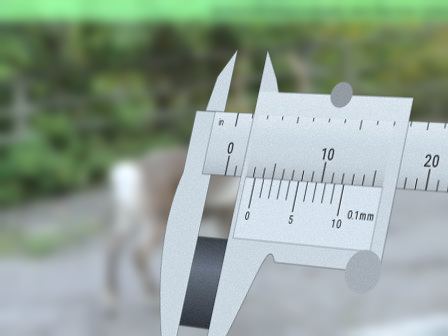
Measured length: 3.2 mm
